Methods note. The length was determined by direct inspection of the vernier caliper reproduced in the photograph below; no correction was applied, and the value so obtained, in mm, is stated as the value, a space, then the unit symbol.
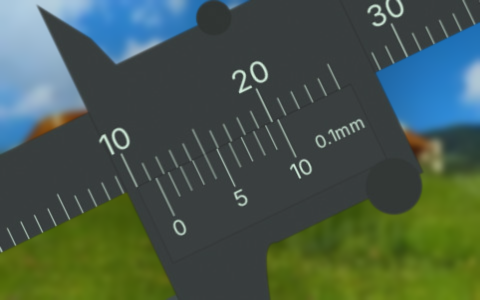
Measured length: 11.4 mm
